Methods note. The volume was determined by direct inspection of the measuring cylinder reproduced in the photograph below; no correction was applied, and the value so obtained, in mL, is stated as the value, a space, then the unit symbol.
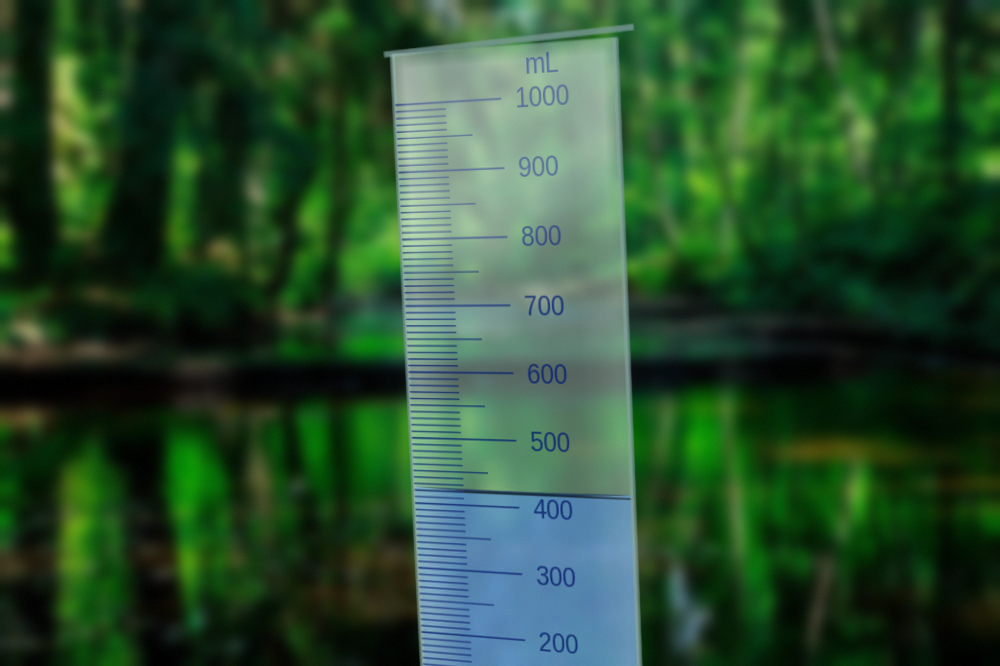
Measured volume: 420 mL
